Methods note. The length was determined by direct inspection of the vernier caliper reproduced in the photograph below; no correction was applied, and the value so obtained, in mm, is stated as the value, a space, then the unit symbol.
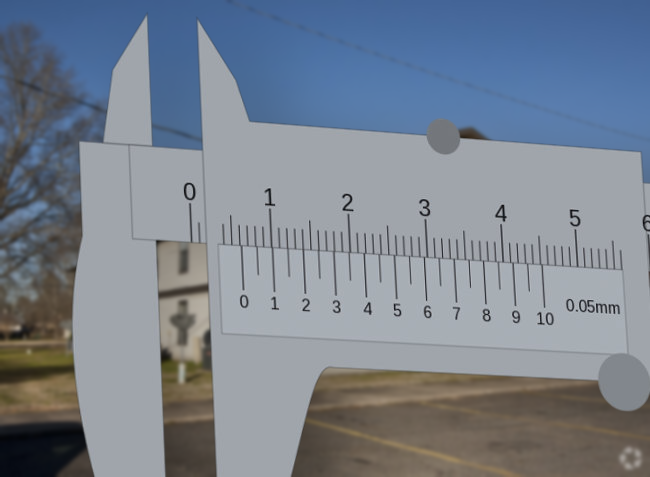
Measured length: 6.2 mm
